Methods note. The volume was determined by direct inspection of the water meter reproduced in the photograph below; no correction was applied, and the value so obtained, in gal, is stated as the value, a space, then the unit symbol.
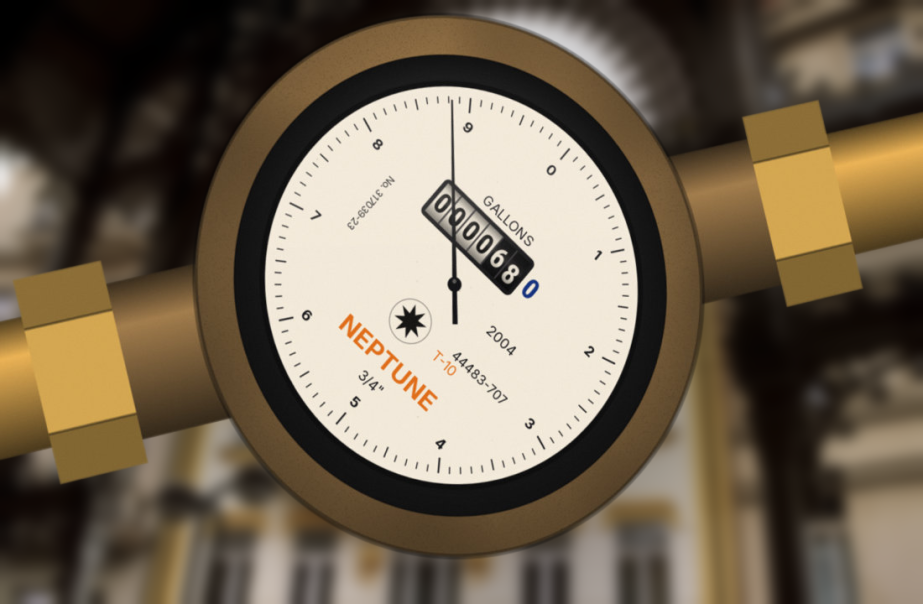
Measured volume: 678.8 gal
